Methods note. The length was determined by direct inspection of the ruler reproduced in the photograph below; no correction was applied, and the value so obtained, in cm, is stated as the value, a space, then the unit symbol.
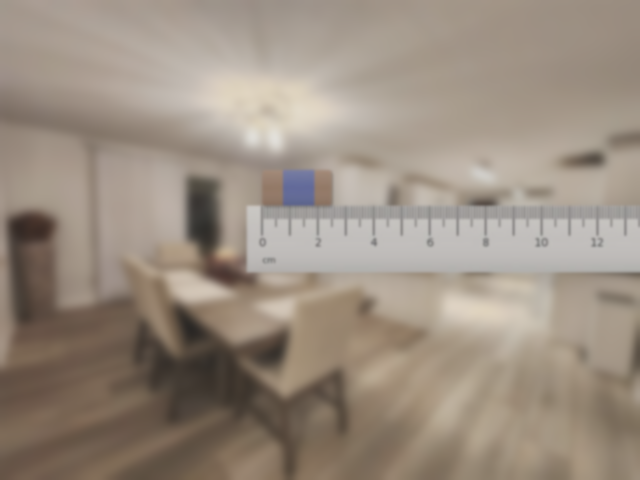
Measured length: 2.5 cm
